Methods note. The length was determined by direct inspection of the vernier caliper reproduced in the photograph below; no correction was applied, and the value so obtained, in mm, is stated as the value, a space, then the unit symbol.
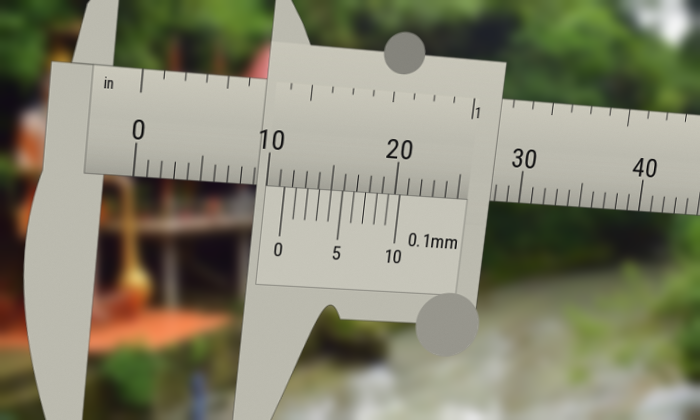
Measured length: 11.4 mm
